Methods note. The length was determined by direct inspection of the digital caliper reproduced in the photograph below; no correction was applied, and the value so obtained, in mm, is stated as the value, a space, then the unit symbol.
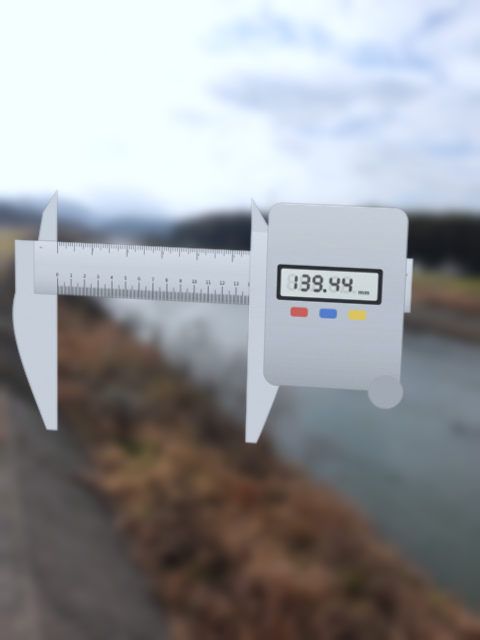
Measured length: 139.44 mm
